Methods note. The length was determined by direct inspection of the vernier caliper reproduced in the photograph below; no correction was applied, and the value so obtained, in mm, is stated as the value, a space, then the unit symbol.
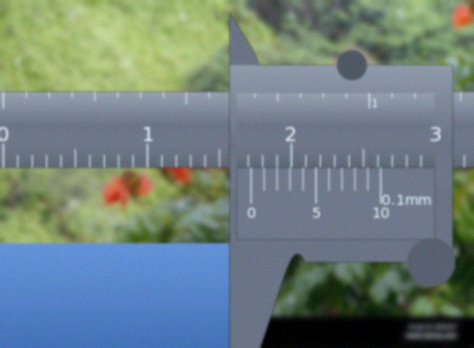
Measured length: 17.2 mm
